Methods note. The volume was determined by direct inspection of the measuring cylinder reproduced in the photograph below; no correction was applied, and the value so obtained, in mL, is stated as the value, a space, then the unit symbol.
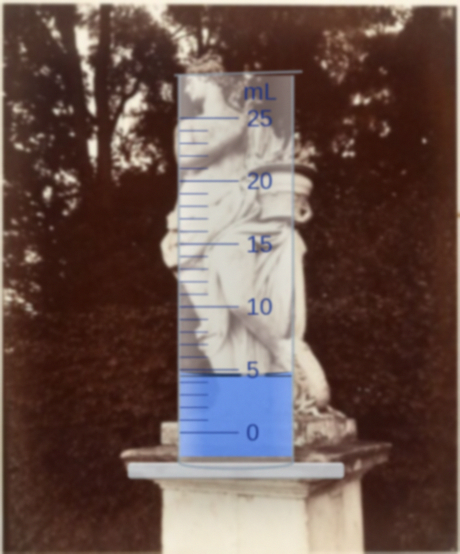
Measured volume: 4.5 mL
